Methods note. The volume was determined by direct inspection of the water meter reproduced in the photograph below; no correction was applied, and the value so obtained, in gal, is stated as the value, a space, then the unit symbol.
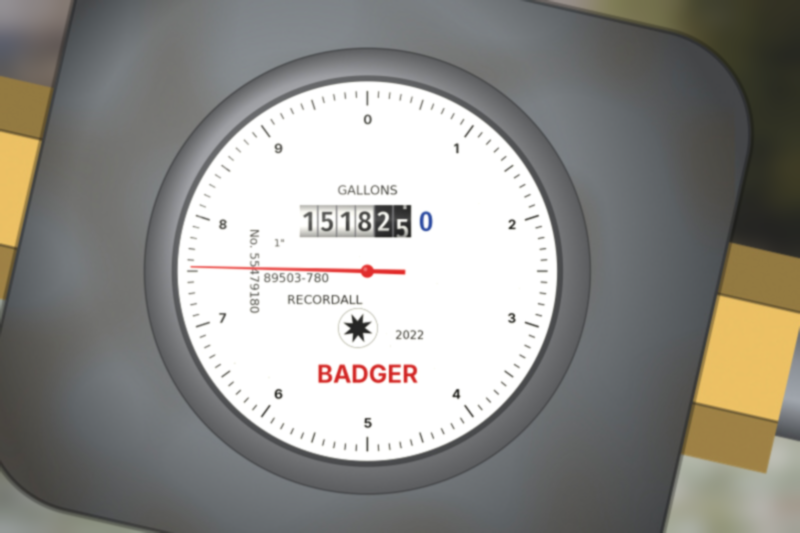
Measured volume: 1518247.5 gal
